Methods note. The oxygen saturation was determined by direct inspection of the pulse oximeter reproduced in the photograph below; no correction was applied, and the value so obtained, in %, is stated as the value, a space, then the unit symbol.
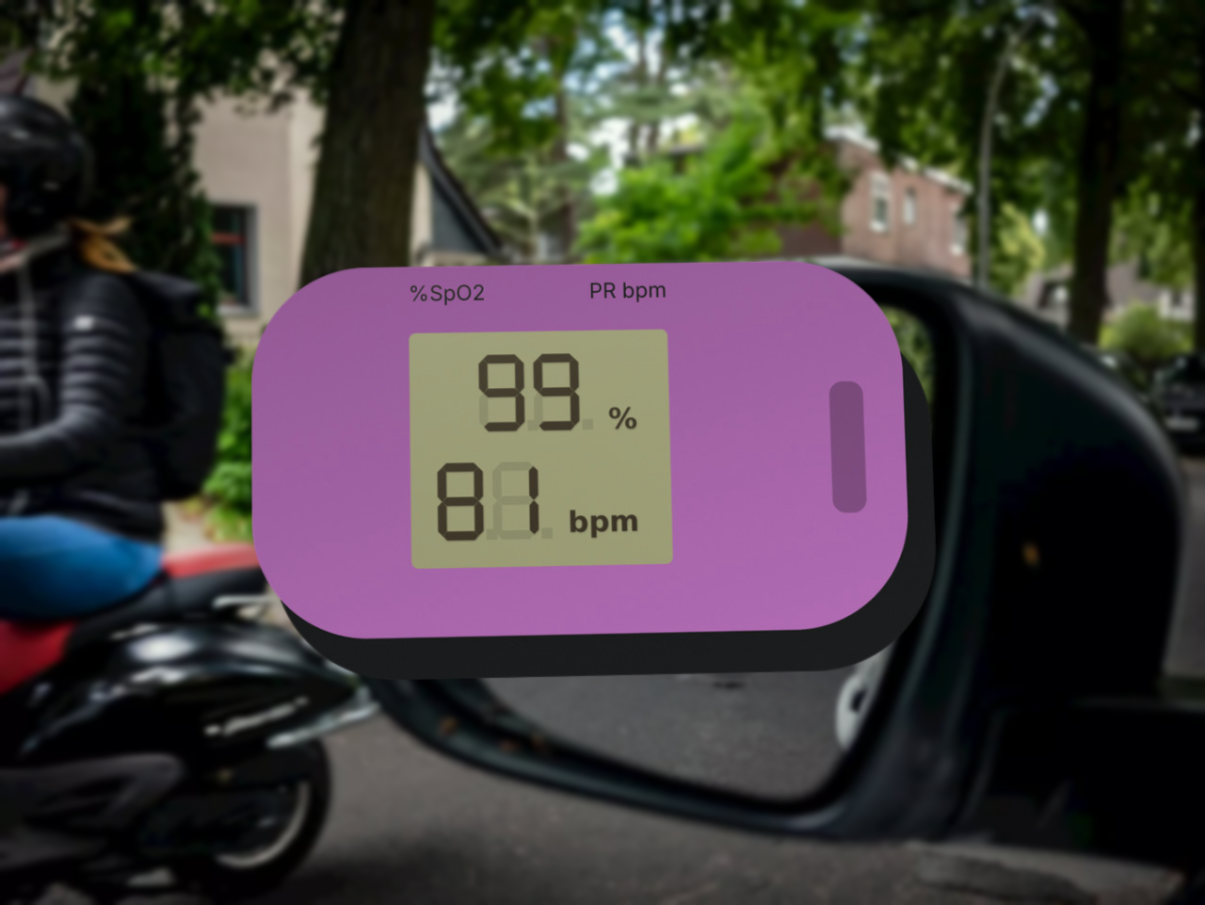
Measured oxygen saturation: 99 %
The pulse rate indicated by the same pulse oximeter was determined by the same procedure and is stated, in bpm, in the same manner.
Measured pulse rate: 81 bpm
